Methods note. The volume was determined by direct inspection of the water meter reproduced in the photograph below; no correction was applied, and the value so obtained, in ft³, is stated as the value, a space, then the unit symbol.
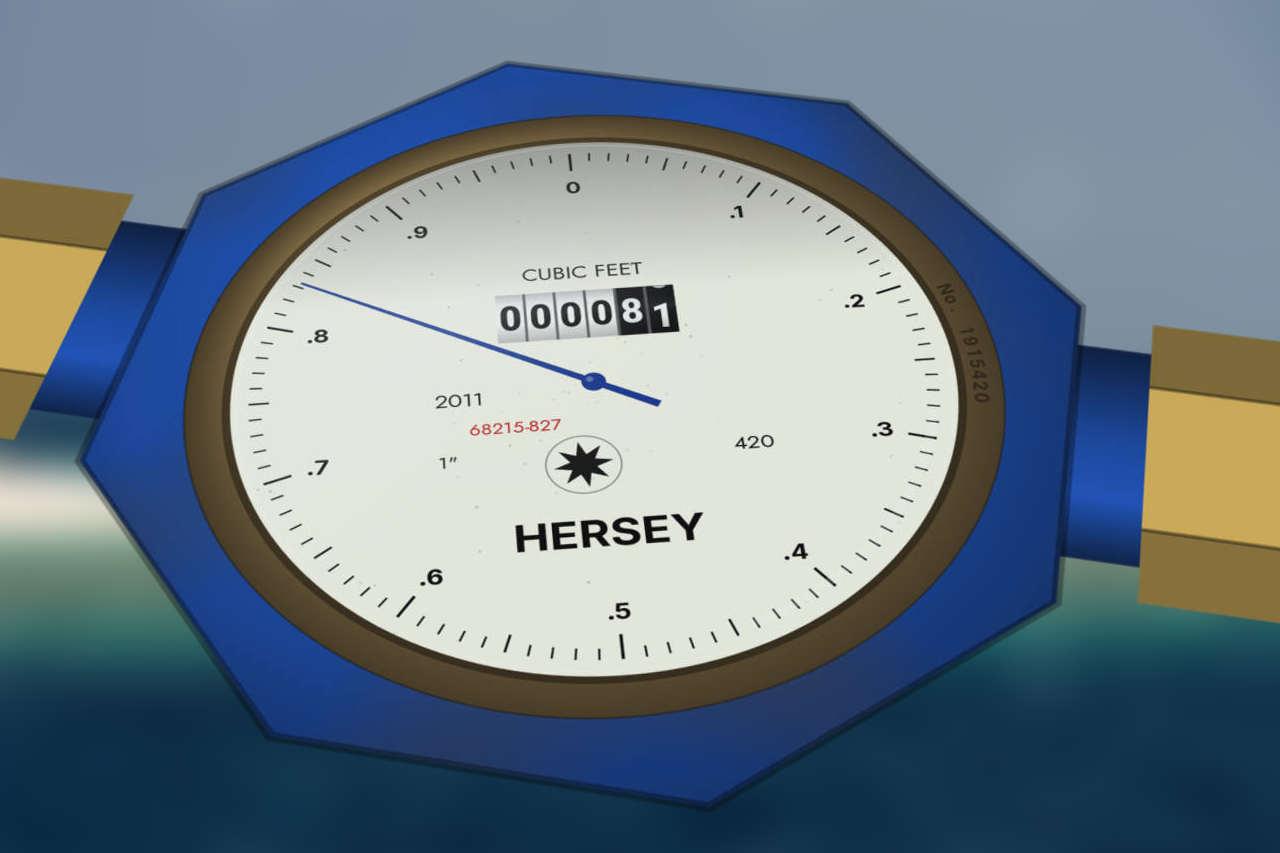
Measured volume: 80.83 ft³
